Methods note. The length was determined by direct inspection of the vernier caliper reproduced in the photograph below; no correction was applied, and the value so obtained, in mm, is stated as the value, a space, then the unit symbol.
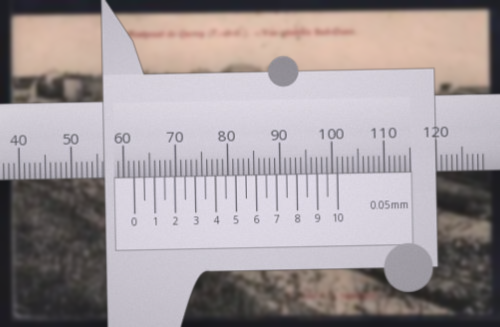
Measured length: 62.0 mm
